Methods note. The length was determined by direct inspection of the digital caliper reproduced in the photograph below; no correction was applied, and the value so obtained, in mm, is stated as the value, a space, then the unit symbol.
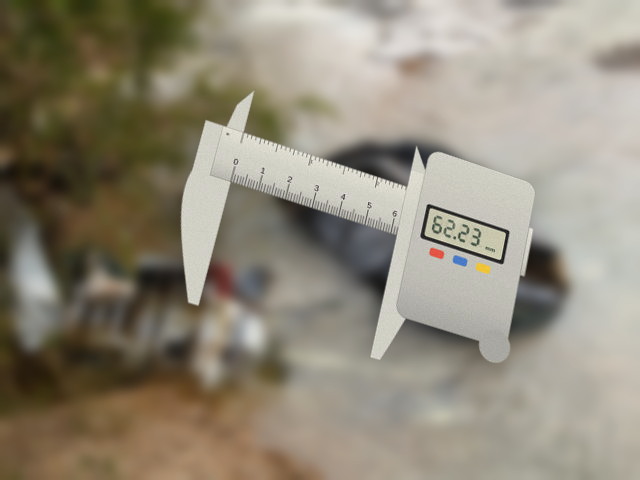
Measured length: 62.23 mm
